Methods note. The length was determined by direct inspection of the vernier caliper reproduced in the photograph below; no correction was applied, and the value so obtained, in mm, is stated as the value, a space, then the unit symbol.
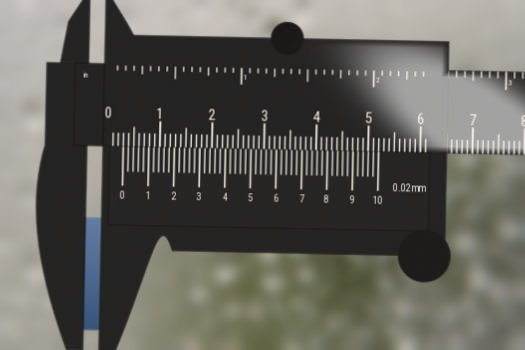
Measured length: 3.0 mm
